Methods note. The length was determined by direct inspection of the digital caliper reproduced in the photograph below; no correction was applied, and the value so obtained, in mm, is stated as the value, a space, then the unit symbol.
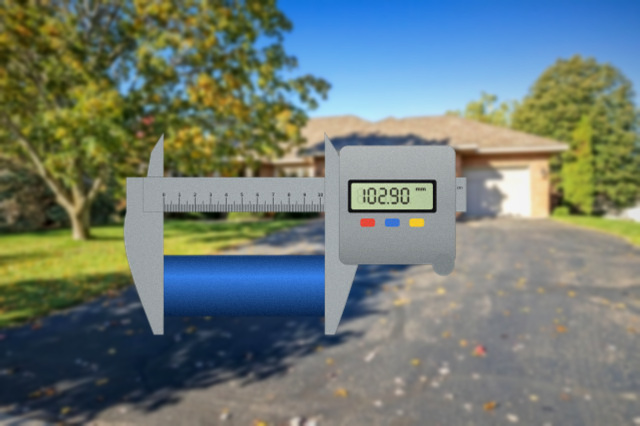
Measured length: 102.90 mm
